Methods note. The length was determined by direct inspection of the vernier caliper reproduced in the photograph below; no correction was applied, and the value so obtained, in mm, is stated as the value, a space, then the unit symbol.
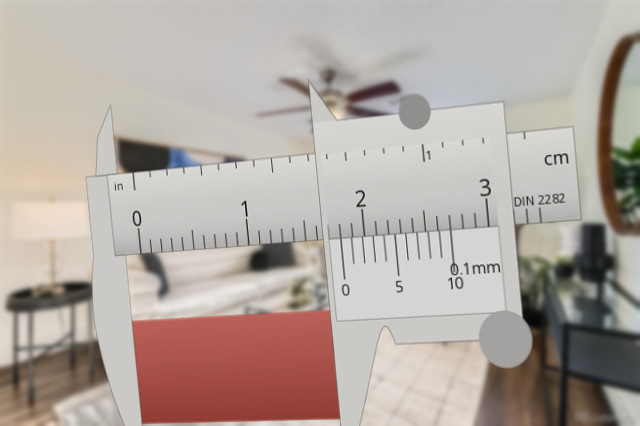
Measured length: 18.0 mm
